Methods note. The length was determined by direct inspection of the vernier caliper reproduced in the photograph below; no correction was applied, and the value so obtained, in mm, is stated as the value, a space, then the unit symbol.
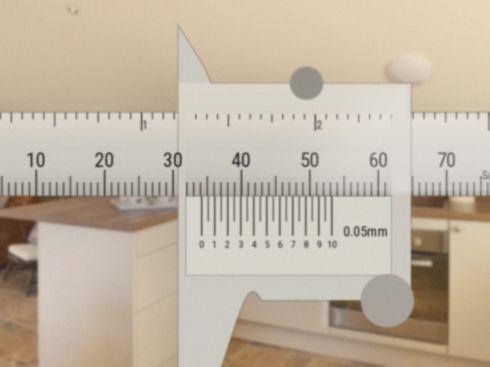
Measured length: 34.2 mm
